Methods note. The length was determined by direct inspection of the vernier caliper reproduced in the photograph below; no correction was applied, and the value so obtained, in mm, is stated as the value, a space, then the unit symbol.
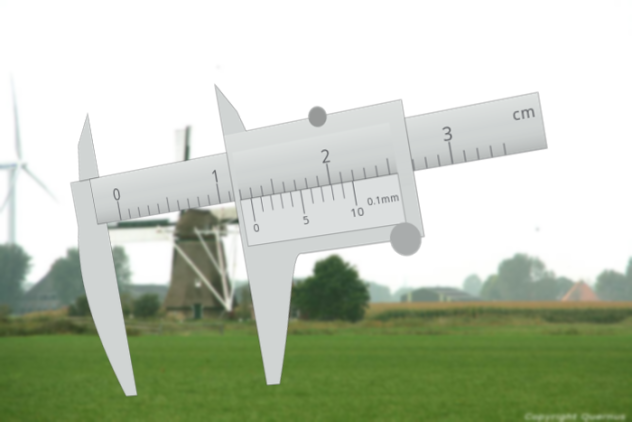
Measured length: 12.9 mm
